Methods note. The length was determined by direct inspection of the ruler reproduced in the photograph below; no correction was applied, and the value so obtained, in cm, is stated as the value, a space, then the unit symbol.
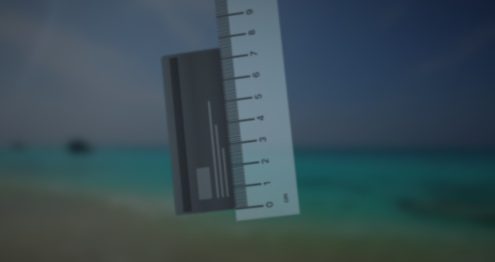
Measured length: 7.5 cm
